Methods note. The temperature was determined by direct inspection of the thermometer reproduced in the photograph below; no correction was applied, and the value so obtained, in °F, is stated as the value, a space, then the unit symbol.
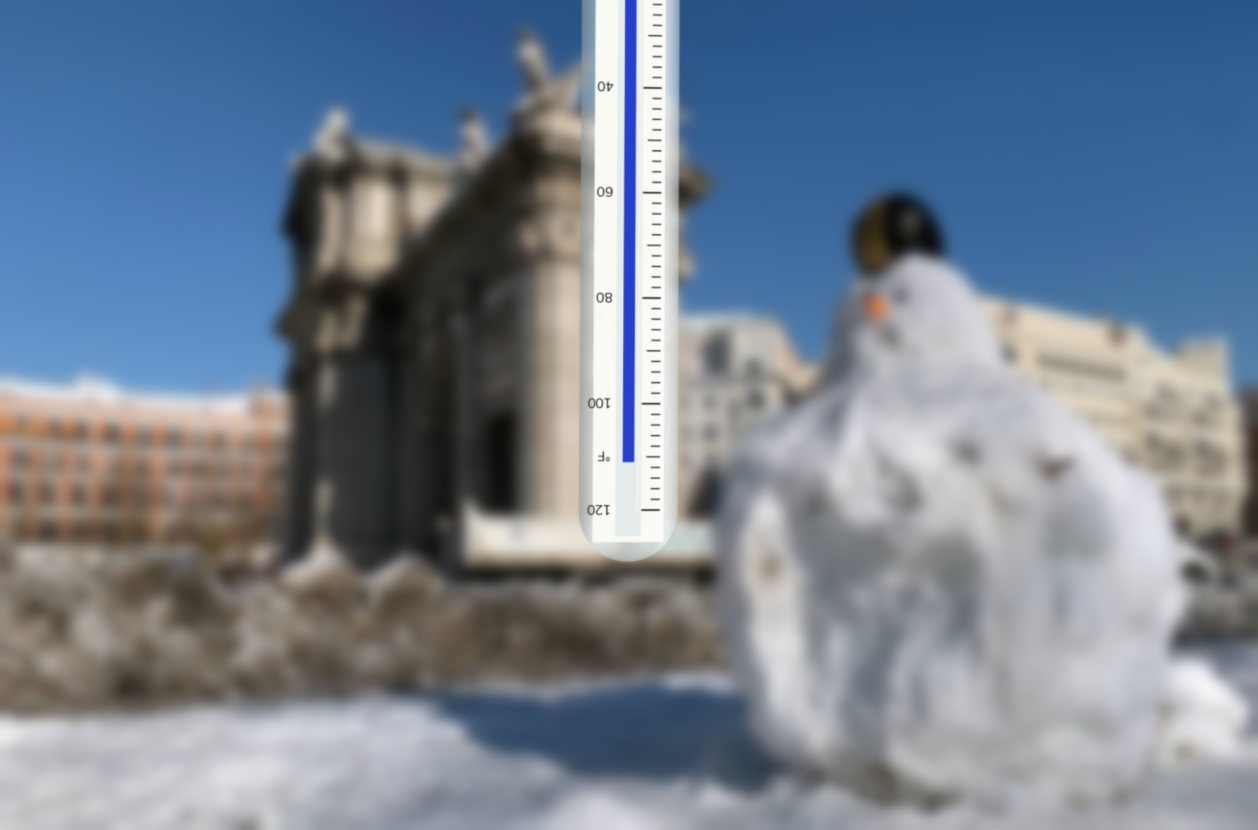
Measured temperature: 111 °F
